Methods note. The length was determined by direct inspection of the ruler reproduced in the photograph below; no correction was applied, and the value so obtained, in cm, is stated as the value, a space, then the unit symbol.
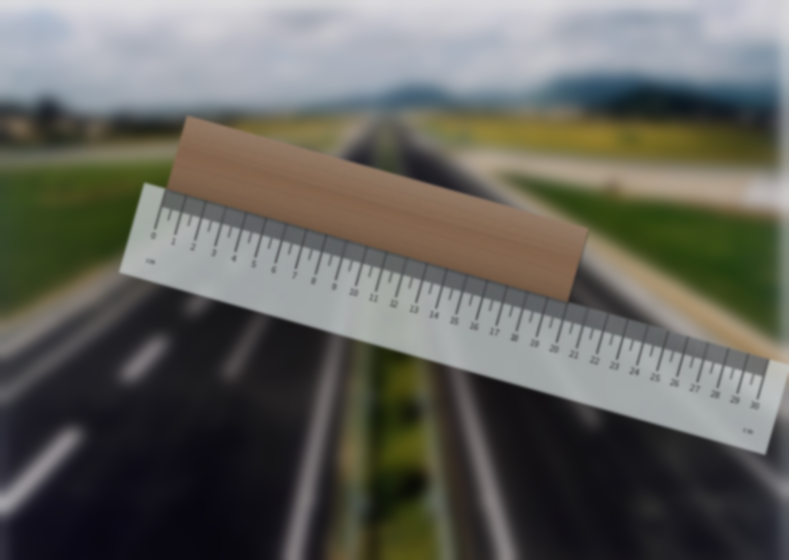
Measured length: 20 cm
